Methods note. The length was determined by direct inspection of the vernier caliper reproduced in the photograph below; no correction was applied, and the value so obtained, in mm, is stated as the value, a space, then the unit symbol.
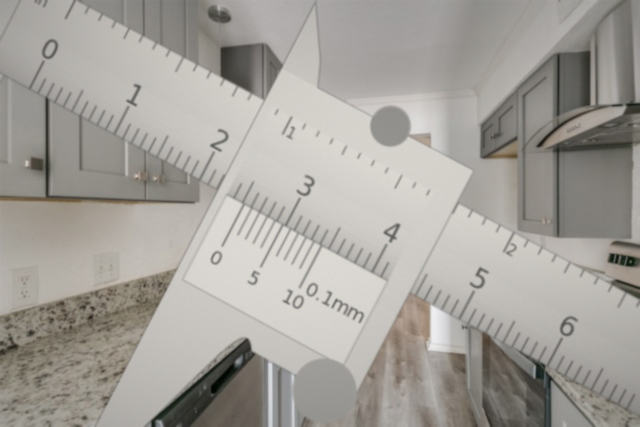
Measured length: 25.2 mm
